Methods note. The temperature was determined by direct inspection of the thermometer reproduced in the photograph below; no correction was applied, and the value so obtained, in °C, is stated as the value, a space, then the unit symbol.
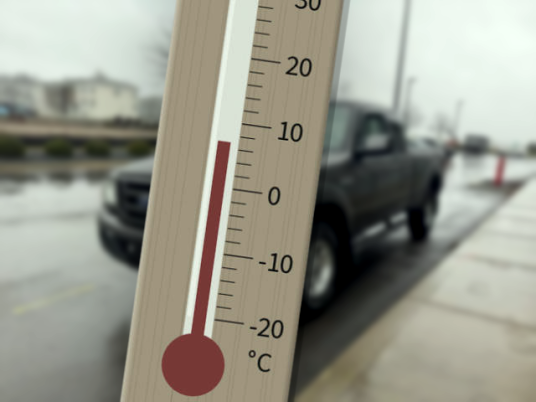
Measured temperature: 7 °C
